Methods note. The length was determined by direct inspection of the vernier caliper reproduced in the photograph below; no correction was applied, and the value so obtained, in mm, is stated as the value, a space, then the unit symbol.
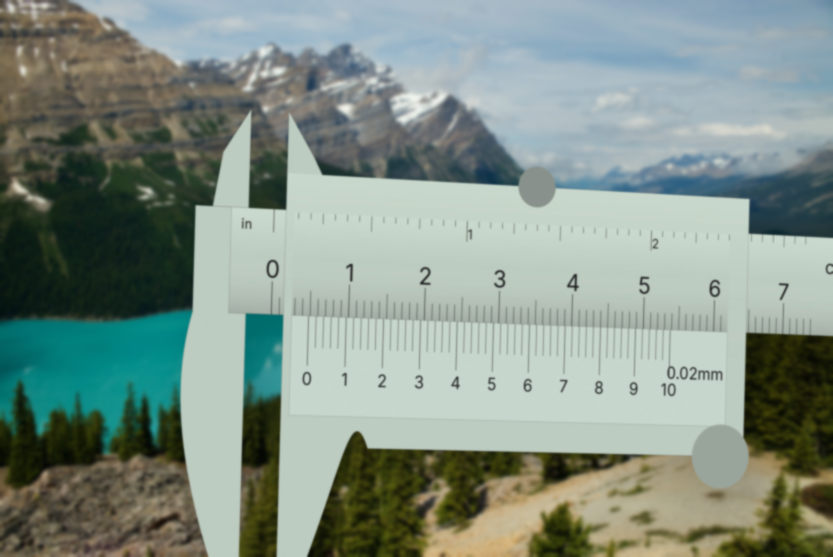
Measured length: 4.8 mm
